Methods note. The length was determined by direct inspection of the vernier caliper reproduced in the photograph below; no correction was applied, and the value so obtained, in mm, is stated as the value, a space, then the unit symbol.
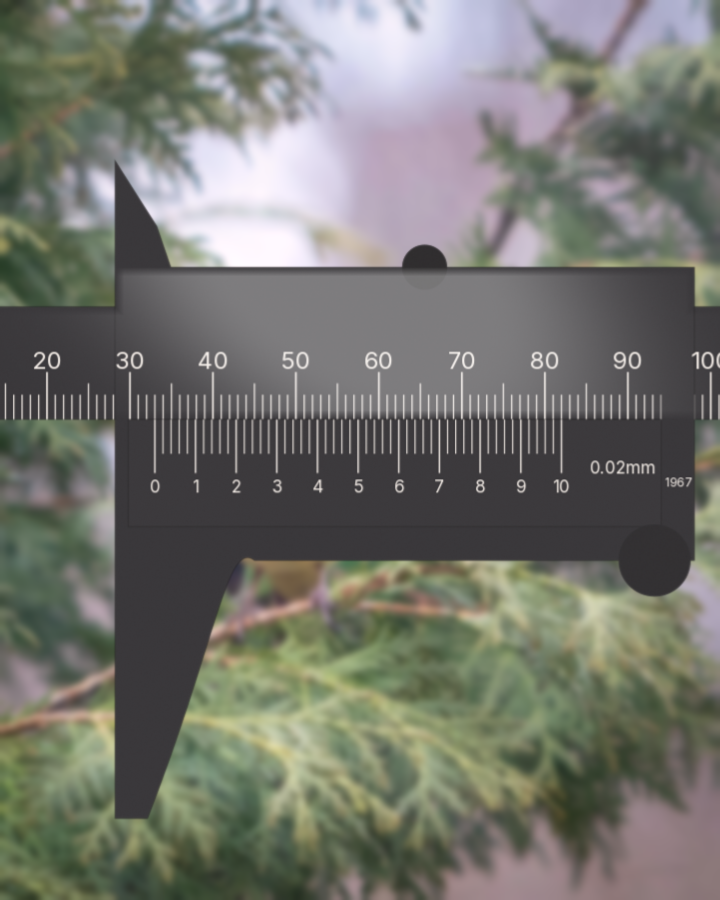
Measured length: 33.0 mm
